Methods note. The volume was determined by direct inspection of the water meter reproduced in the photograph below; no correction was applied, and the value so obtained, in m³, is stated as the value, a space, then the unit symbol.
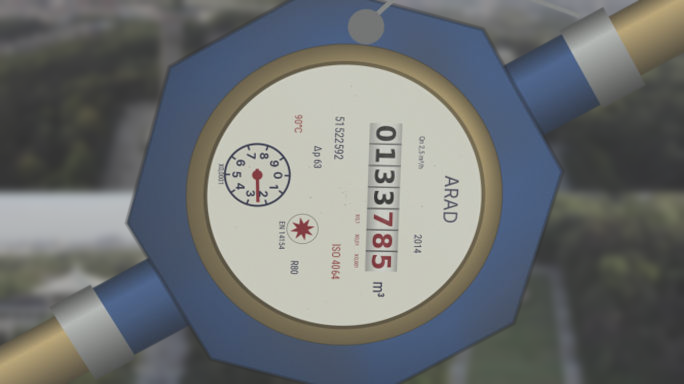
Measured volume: 133.7852 m³
